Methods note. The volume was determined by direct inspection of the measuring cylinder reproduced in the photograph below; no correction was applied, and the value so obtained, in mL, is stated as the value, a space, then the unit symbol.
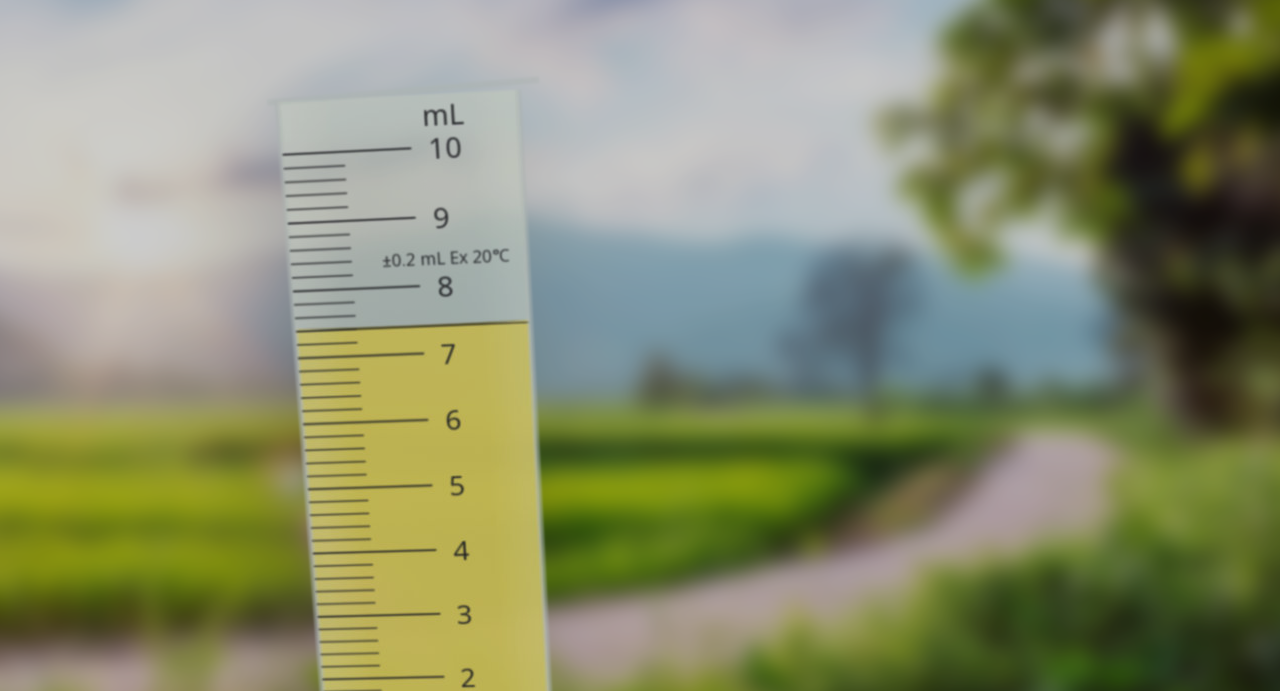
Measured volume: 7.4 mL
